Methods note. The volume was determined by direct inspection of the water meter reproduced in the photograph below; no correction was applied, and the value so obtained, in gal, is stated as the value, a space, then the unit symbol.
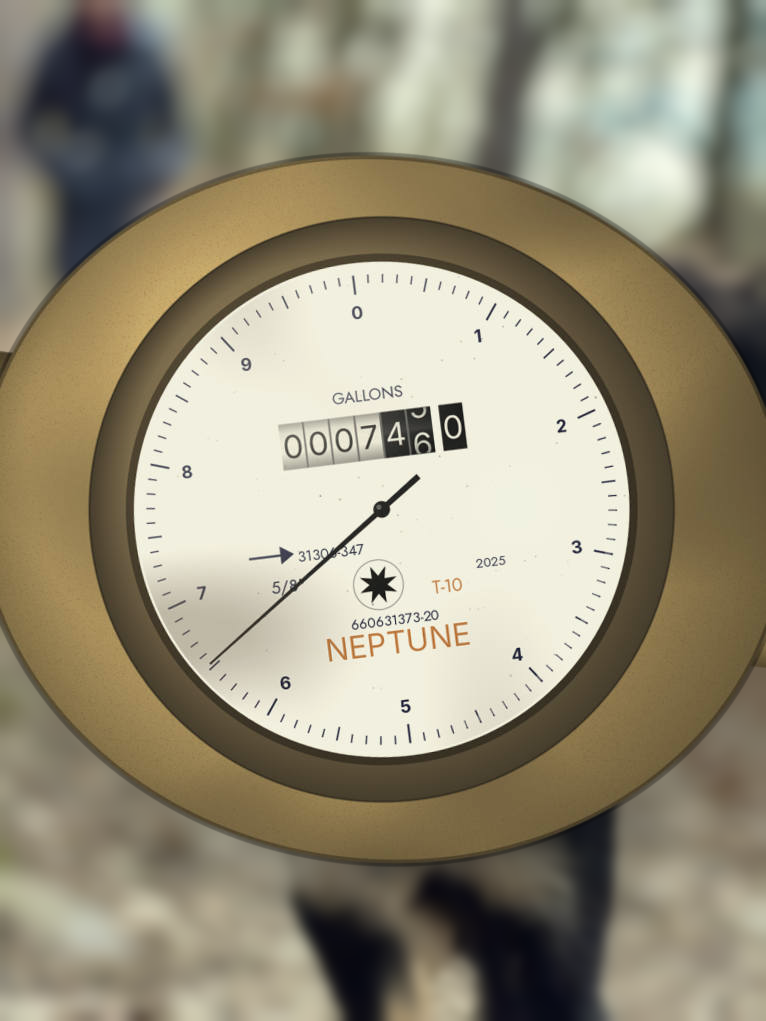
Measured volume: 7456.5 gal
